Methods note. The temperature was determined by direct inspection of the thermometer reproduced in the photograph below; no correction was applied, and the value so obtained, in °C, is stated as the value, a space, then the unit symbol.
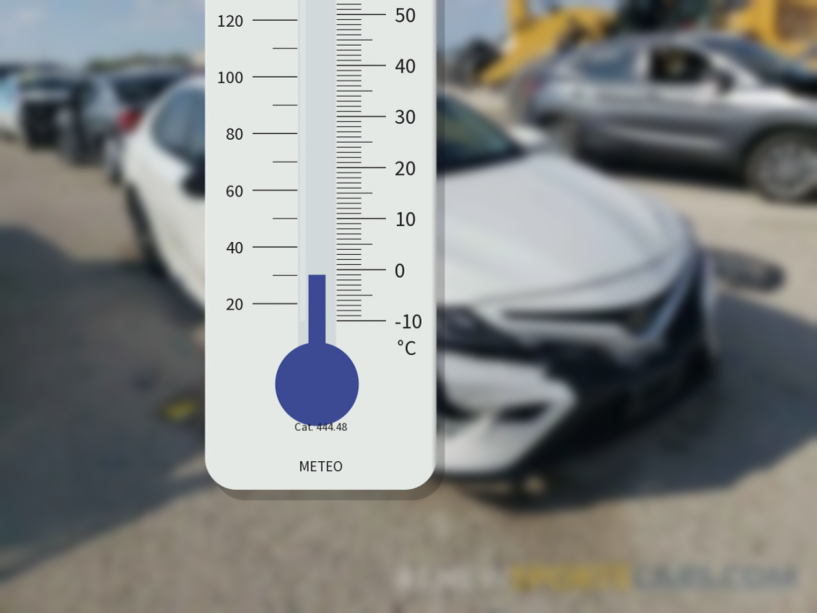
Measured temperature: -1 °C
